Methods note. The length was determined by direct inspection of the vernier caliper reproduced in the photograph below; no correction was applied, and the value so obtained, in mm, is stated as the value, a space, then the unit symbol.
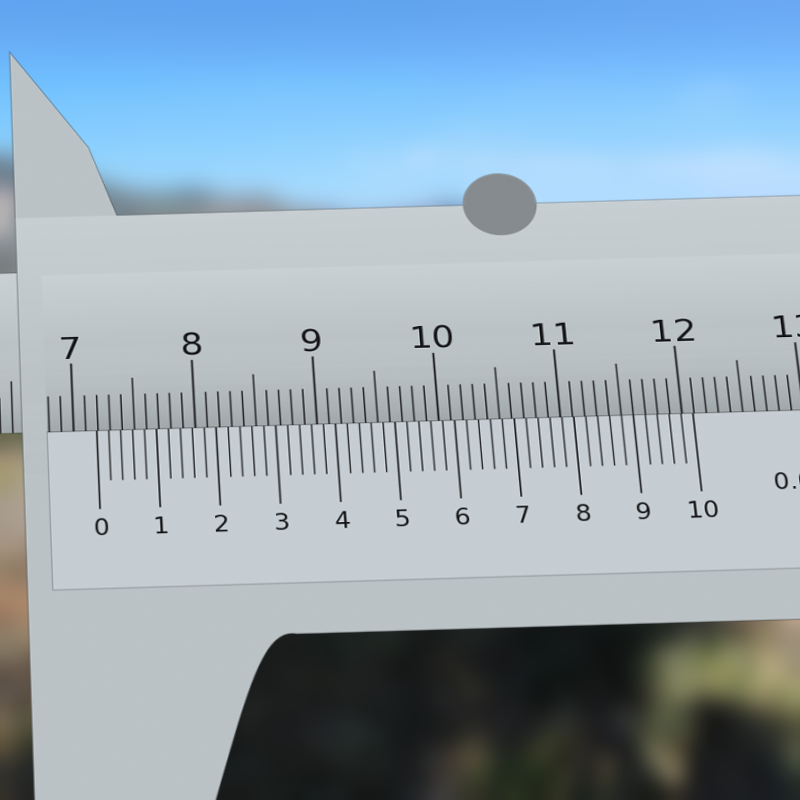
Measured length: 71.9 mm
